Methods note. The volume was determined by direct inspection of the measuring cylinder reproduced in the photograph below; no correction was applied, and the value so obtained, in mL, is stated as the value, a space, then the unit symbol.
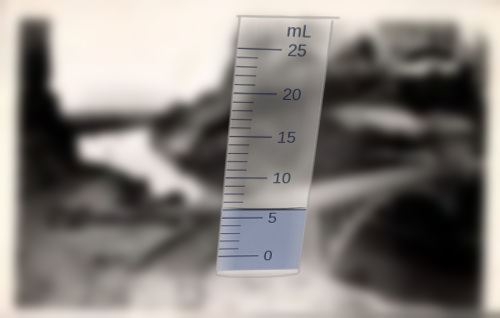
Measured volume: 6 mL
